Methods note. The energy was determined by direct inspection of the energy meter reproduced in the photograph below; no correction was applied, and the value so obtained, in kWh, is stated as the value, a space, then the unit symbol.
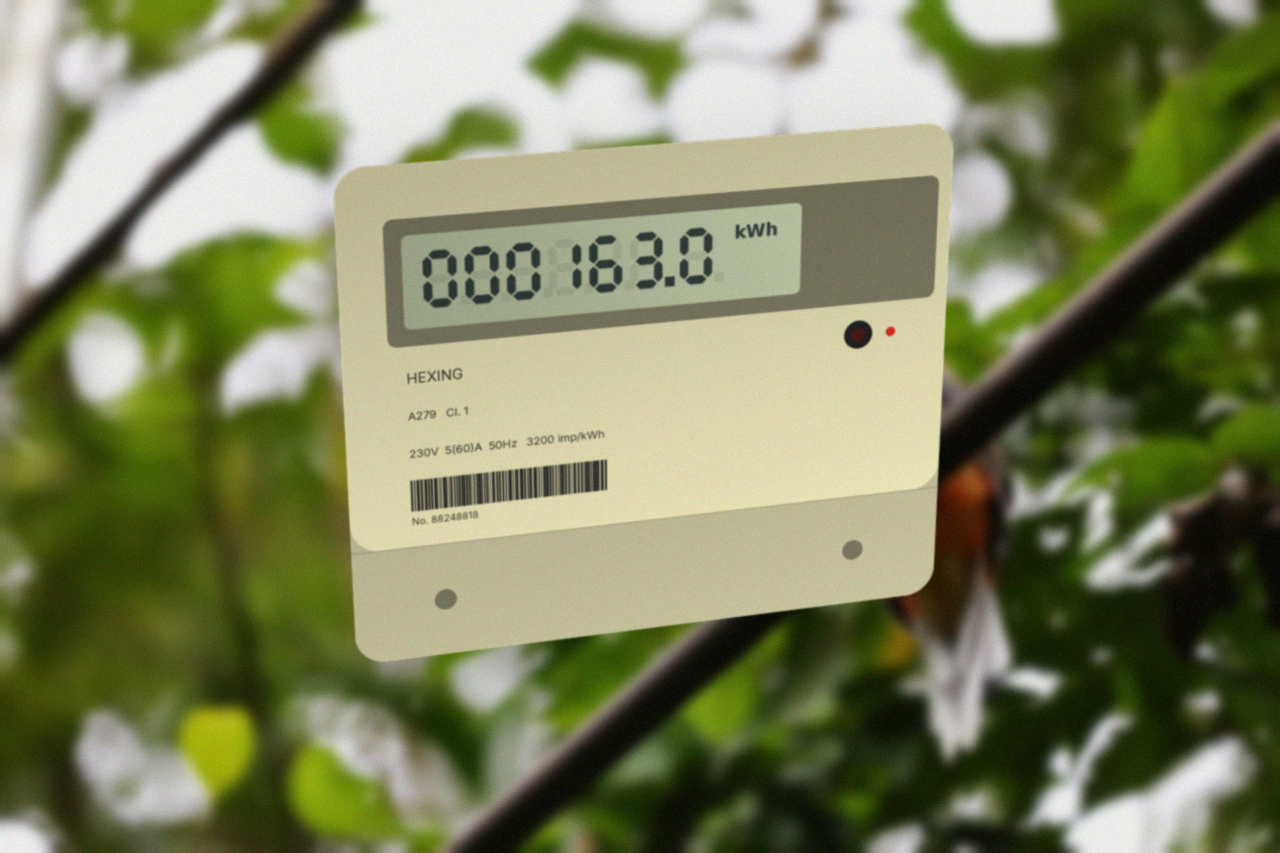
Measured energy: 163.0 kWh
